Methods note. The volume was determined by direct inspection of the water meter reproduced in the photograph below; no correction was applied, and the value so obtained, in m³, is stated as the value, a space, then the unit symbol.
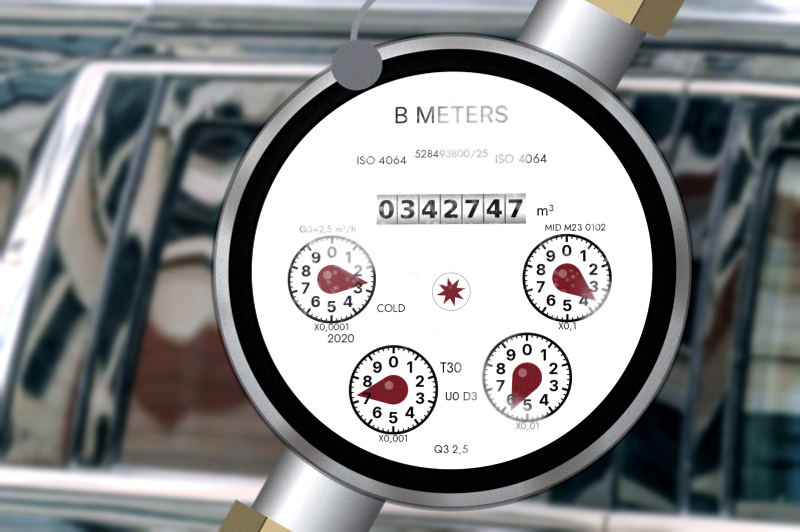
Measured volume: 342747.3572 m³
